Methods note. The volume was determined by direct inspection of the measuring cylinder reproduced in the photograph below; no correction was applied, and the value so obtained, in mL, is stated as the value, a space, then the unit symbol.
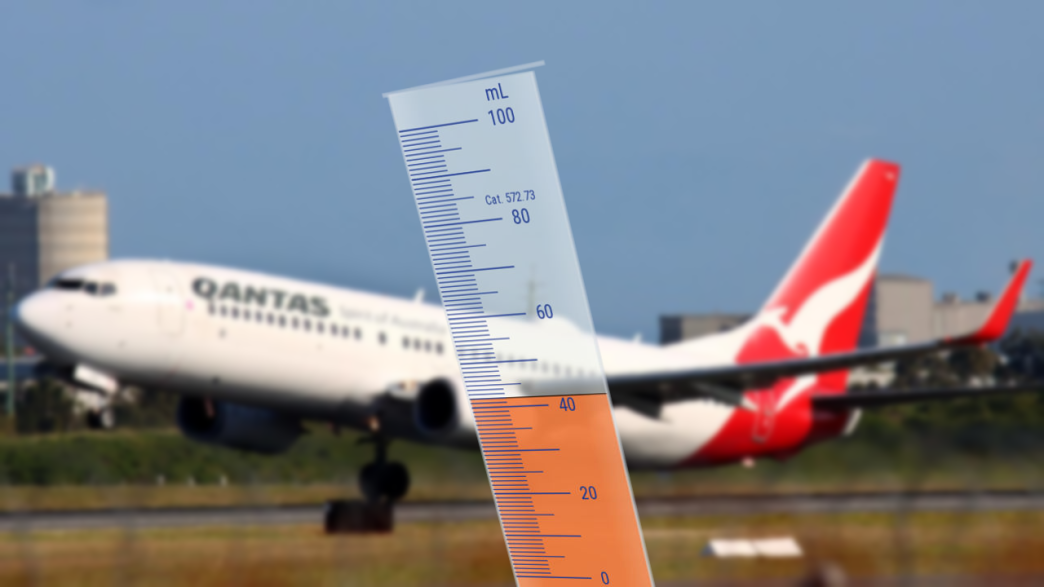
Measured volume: 42 mL
